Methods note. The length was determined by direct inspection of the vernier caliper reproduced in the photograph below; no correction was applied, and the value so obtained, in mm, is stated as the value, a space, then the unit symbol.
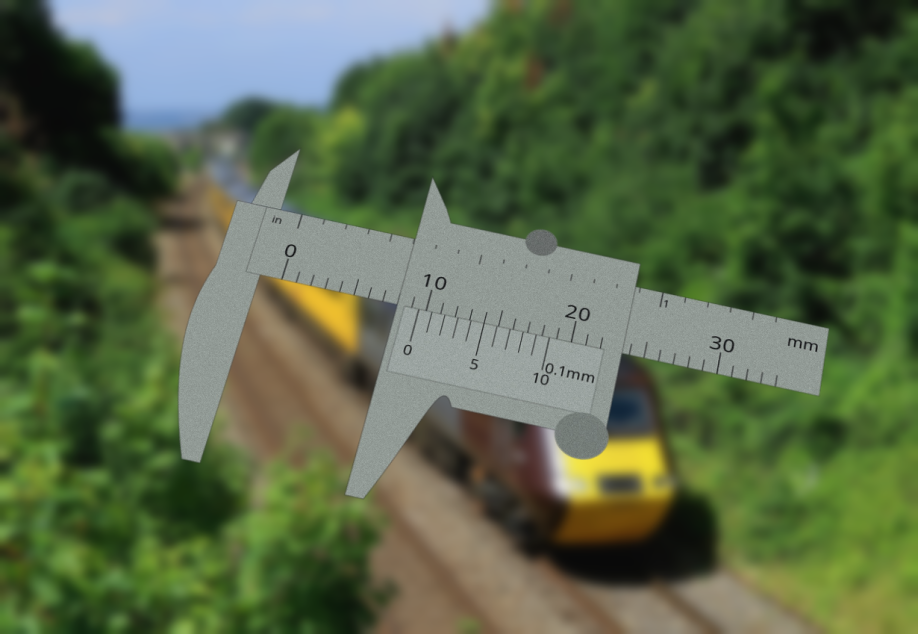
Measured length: 9.5 mm
